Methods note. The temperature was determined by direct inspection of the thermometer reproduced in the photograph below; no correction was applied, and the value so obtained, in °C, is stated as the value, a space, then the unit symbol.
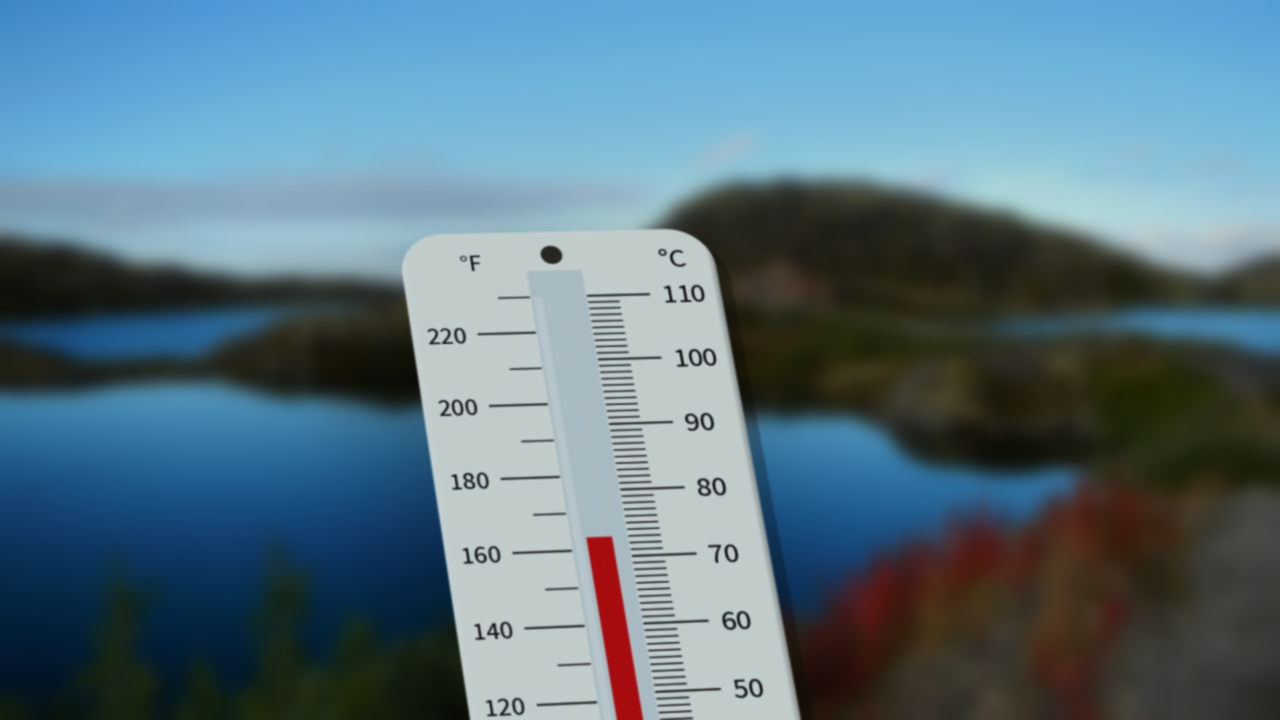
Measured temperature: 73 °C
